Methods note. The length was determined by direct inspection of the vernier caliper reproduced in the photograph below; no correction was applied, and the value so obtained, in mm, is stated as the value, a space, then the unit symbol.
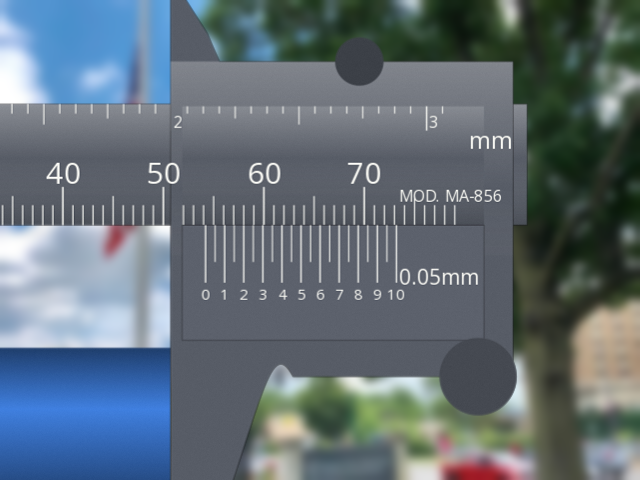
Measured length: 54.2 mm
